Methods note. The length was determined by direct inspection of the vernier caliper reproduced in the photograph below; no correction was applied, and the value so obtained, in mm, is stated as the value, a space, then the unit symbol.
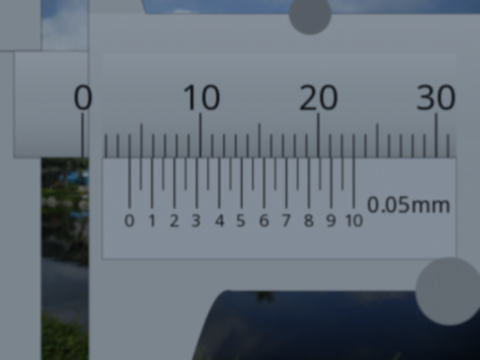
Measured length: 4.0 mm
